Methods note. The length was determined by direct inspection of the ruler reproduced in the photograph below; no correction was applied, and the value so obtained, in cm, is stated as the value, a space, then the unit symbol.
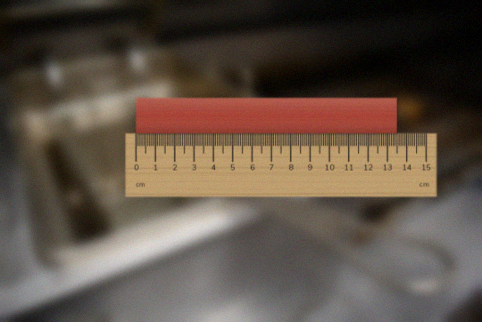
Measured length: 13.5 cm
